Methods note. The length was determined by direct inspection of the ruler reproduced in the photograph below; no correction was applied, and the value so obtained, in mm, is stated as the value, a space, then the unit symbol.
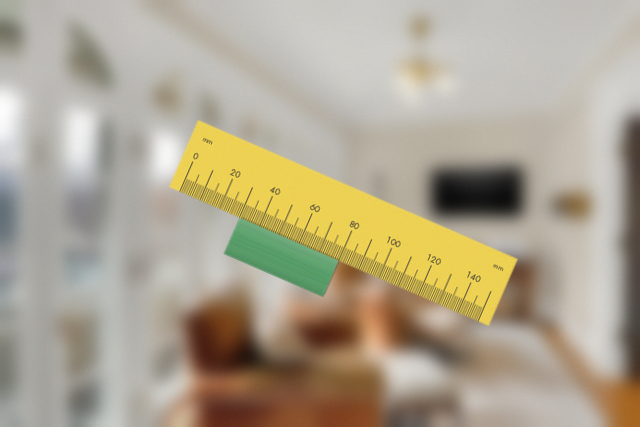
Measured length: 50 mm
